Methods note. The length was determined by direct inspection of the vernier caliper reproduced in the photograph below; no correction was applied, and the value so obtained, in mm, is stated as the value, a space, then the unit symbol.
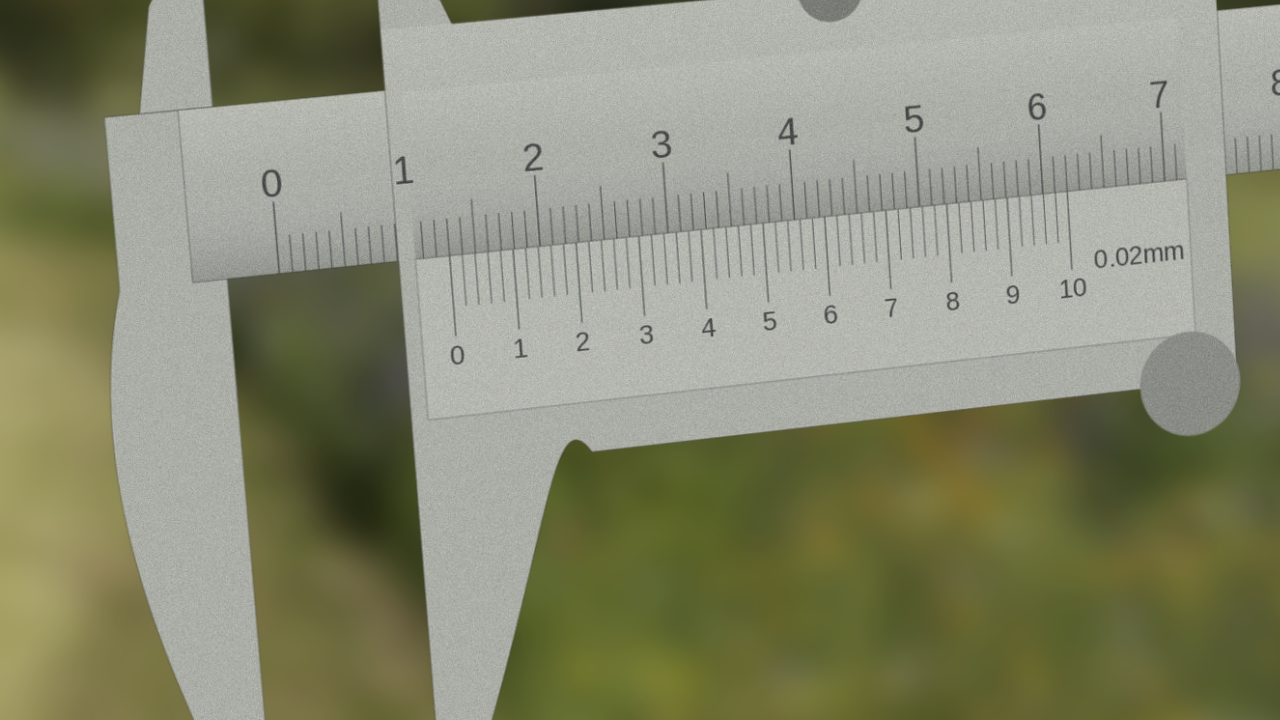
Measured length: 13.0 mm
